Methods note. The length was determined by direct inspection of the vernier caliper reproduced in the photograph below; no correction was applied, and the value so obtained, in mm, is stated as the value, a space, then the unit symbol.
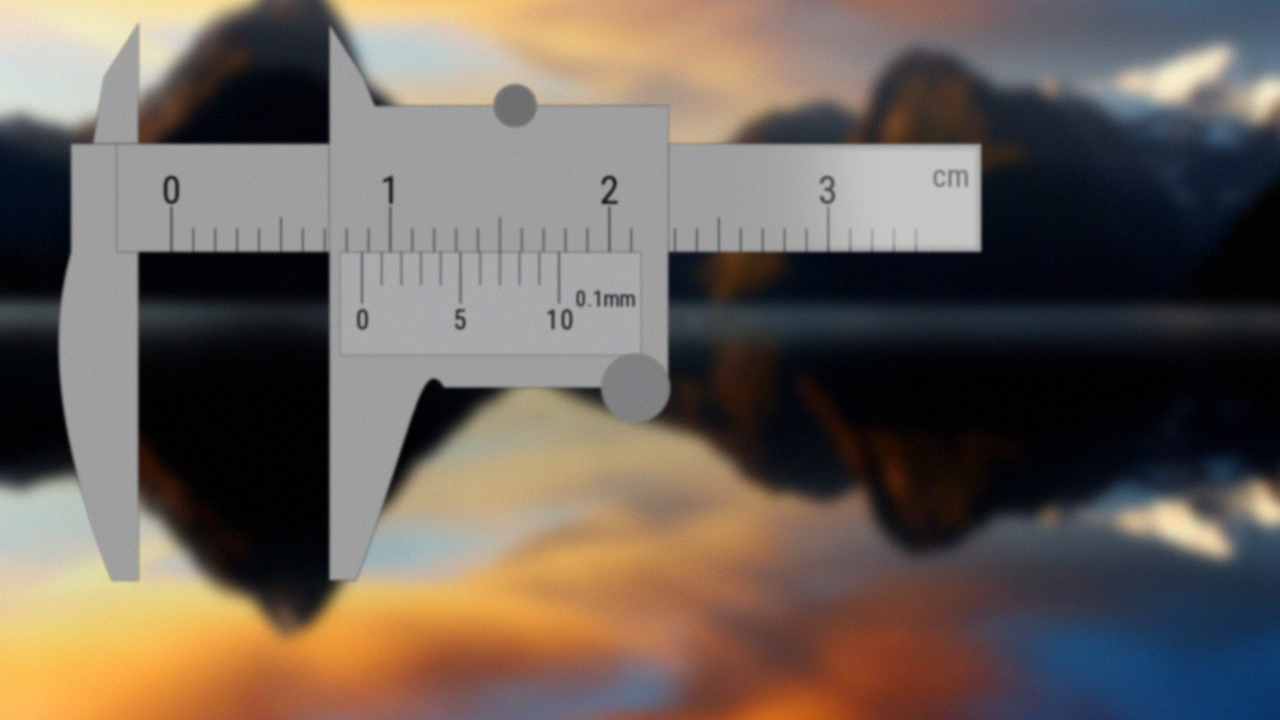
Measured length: 8.7 mm
